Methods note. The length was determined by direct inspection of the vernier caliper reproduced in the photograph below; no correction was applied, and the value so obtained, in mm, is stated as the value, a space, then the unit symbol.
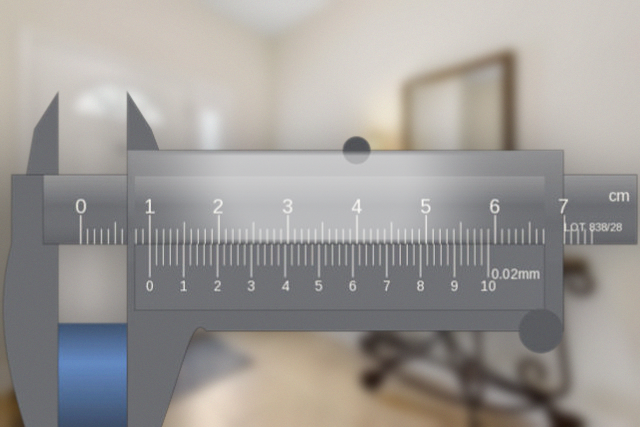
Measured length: 10.0 mm
